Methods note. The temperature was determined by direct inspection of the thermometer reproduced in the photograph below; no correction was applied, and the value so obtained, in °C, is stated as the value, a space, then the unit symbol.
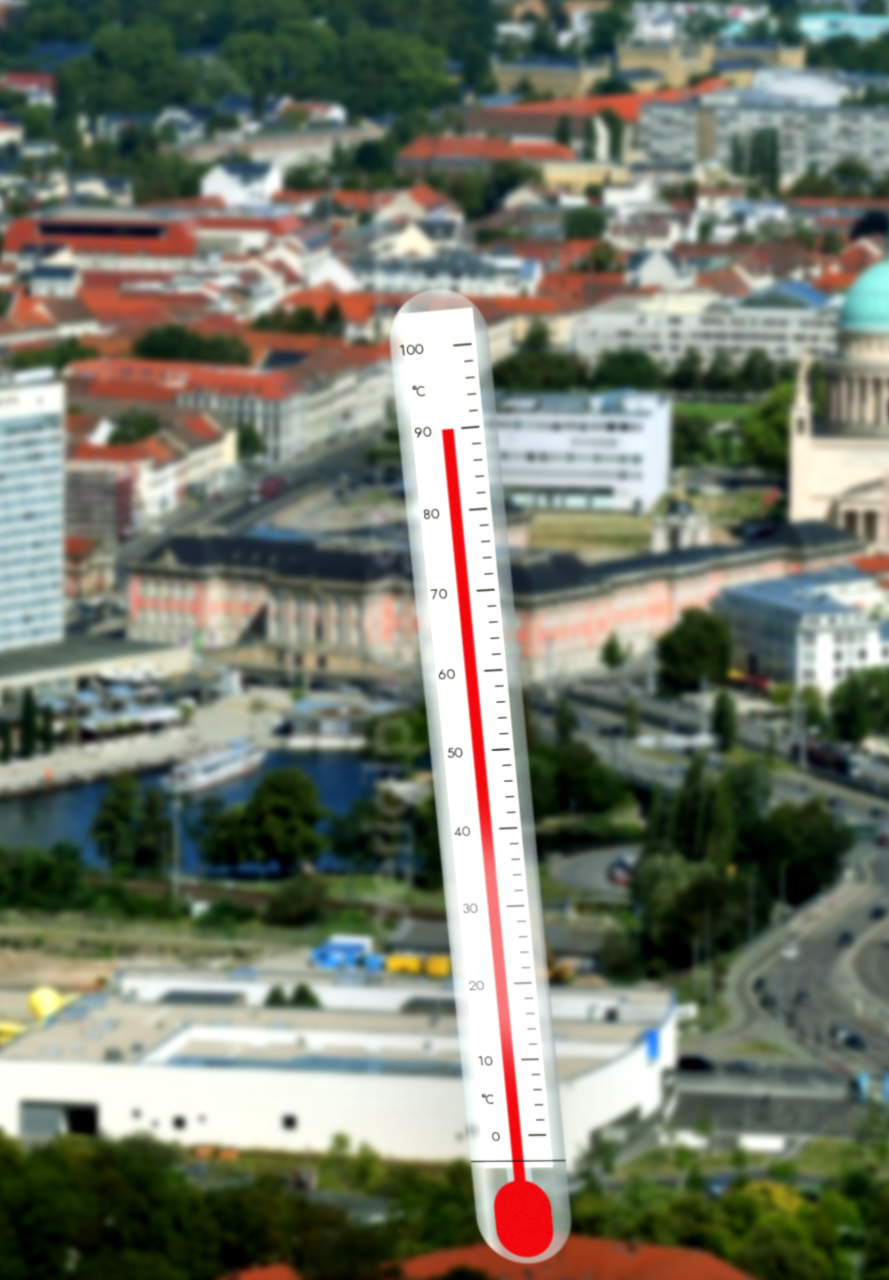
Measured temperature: 90 °C
